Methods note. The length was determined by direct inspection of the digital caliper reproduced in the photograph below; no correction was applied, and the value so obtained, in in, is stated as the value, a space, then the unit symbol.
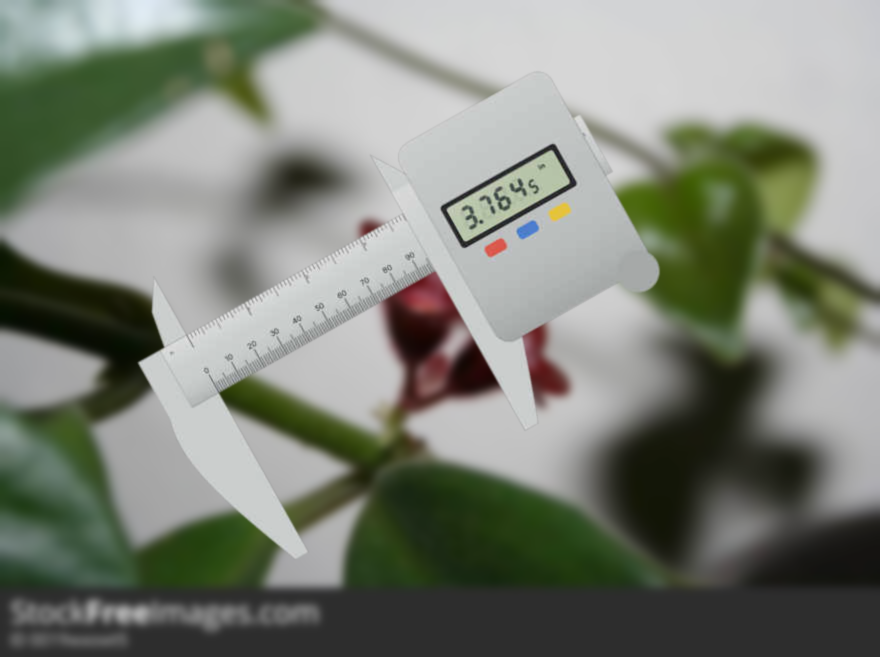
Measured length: 3.7645 in
